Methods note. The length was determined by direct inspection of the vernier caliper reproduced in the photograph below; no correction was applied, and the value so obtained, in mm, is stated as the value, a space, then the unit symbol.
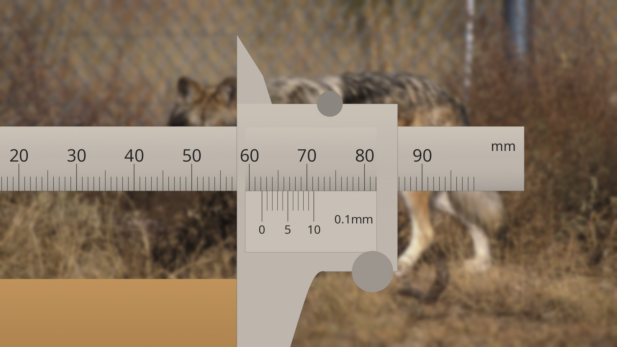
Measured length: 62.2 mm
